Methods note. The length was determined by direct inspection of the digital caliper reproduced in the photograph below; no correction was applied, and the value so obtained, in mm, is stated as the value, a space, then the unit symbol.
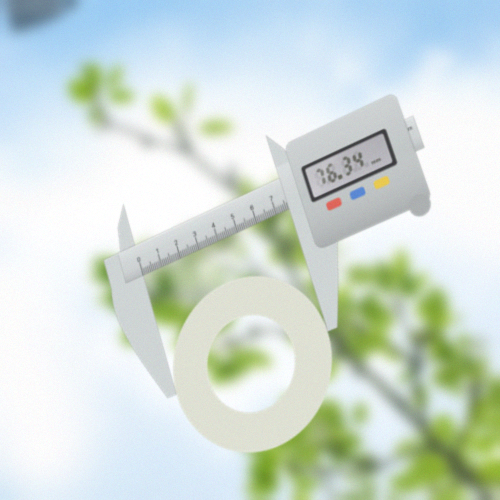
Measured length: 76.34 mm
